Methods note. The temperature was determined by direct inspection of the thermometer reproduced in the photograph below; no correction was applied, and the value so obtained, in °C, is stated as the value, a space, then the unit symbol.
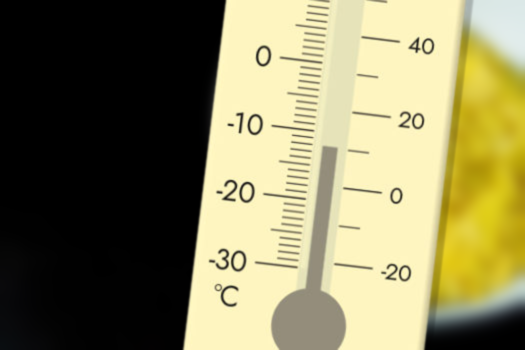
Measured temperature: -12 °C
